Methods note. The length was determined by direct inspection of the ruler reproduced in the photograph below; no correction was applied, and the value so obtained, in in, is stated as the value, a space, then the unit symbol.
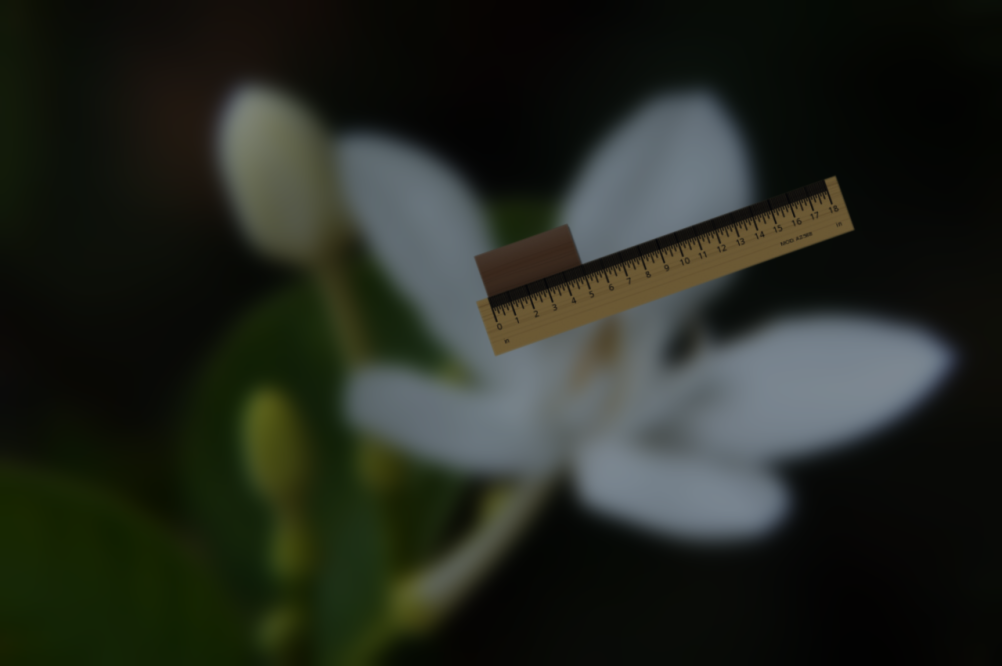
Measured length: 5 in
